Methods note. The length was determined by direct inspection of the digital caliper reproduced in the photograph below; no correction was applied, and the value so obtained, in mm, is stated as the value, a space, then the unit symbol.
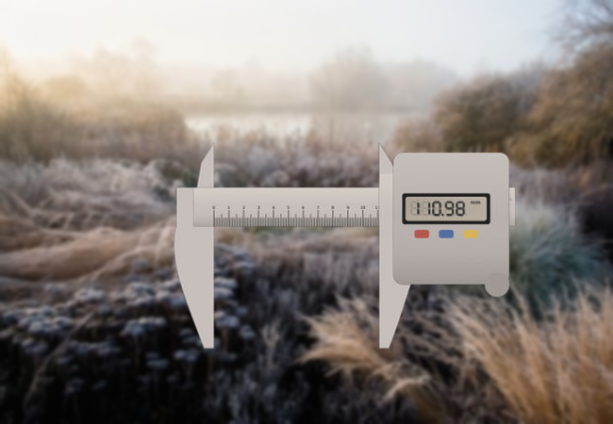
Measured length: 110.98 mm
